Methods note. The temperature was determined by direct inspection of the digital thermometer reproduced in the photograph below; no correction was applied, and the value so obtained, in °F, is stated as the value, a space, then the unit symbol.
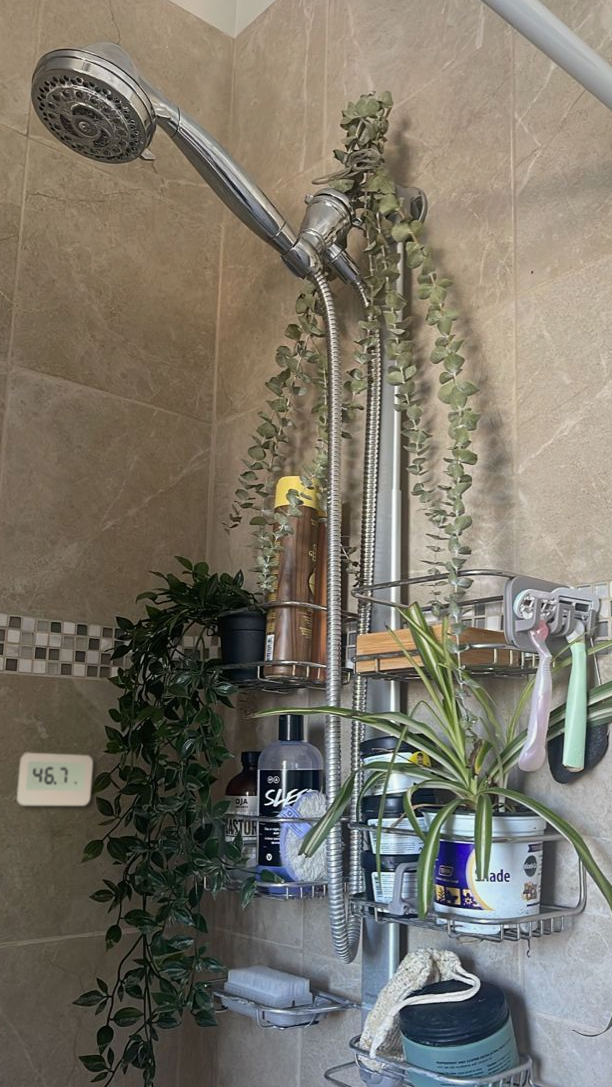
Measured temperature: 46.7 °F
